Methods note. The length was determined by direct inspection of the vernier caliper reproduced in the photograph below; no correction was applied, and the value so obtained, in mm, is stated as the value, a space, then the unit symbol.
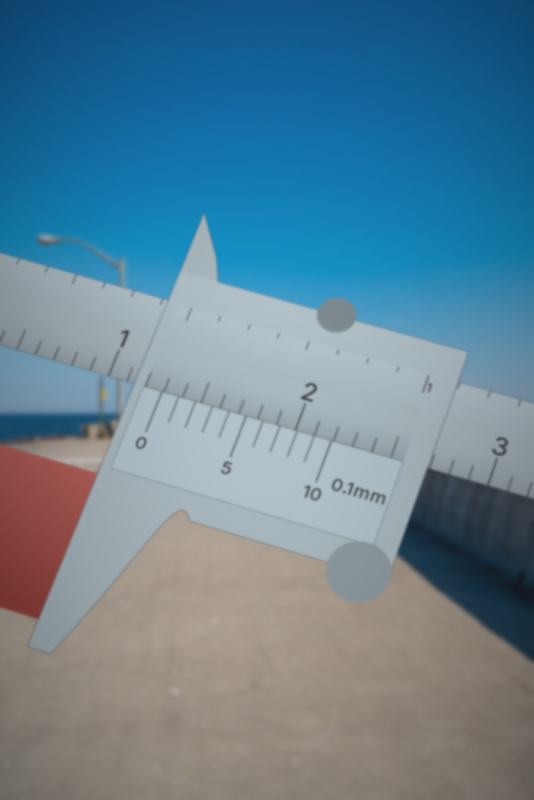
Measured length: 12.9 mm
